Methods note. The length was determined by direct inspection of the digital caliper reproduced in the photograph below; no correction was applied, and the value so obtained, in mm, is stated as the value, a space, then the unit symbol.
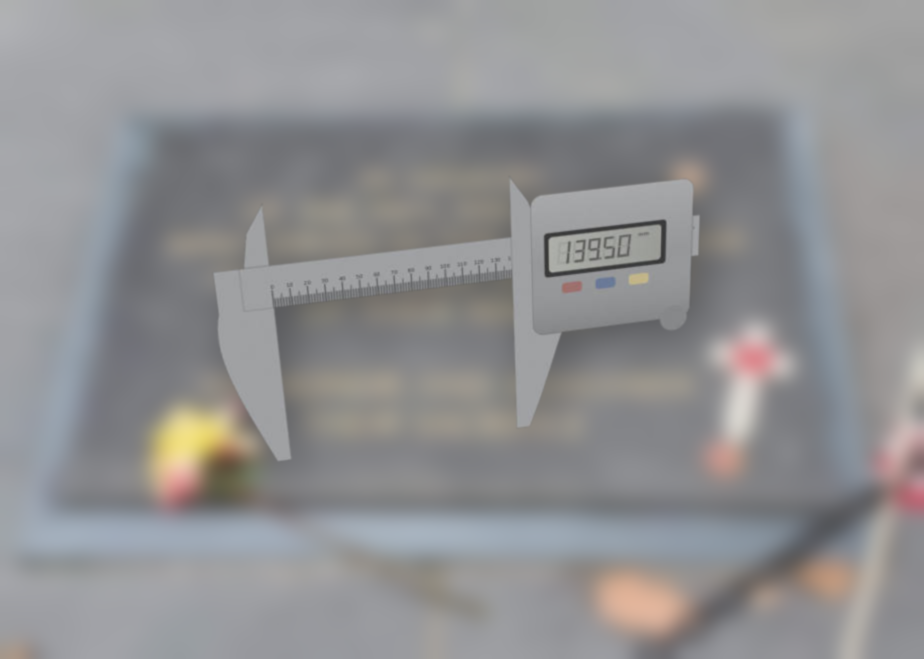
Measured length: 139.50 mm
